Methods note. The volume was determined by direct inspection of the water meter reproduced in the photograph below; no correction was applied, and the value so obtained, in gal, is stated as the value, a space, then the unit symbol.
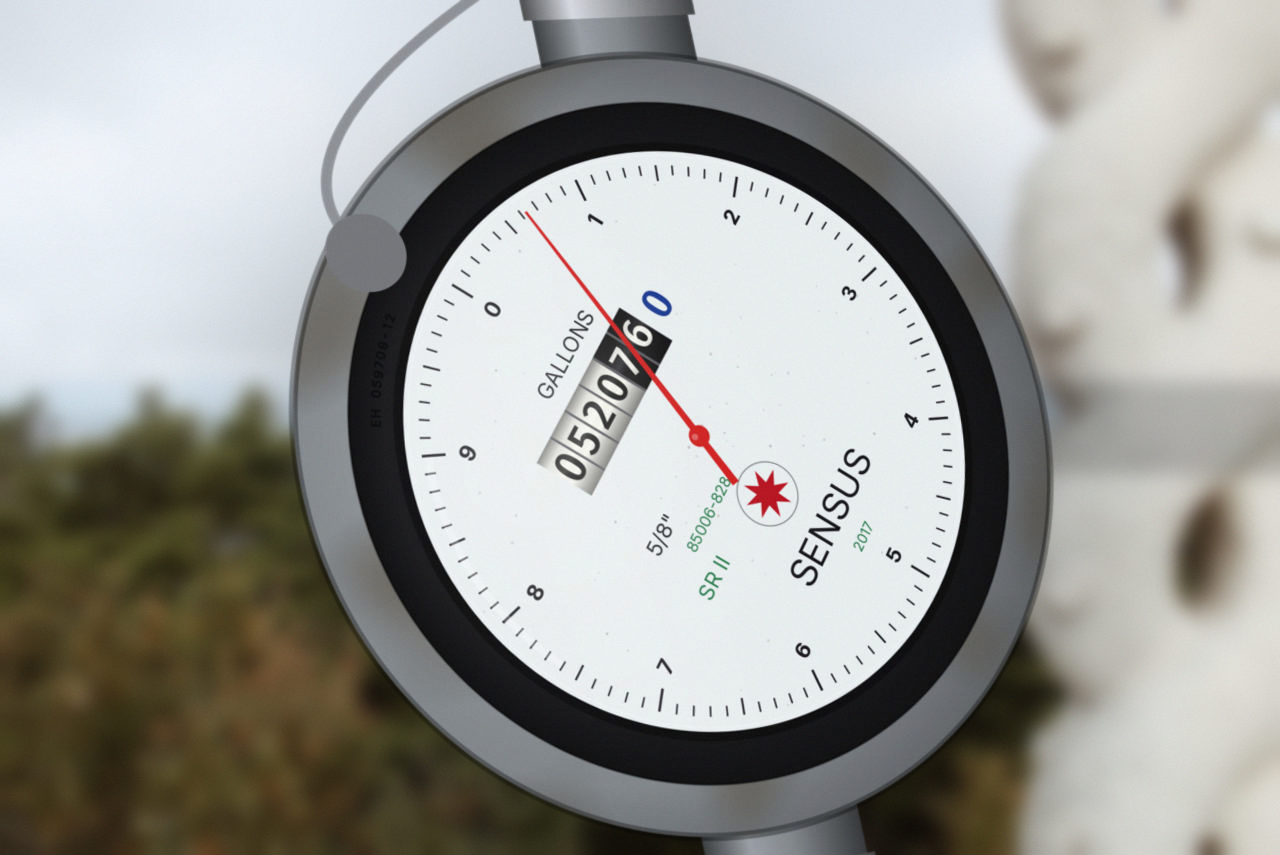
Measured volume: 520760.6 gal
